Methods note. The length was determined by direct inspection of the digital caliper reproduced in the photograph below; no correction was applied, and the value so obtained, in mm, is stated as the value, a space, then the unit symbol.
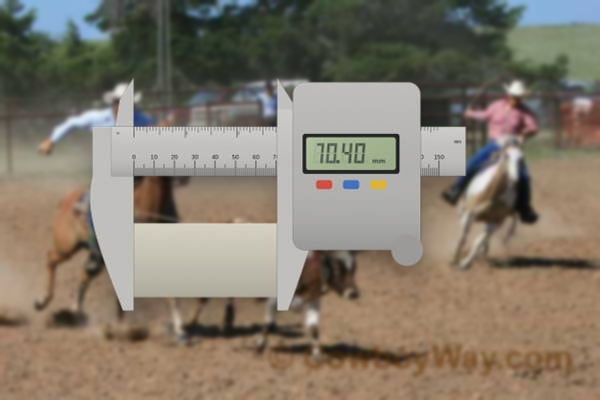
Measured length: 70.40 mm
